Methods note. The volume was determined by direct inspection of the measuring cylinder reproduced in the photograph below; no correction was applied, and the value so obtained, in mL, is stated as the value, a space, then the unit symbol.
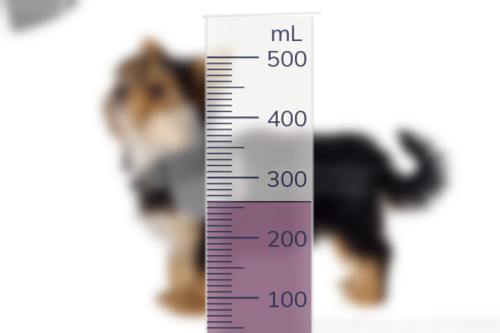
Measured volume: 260 mL
